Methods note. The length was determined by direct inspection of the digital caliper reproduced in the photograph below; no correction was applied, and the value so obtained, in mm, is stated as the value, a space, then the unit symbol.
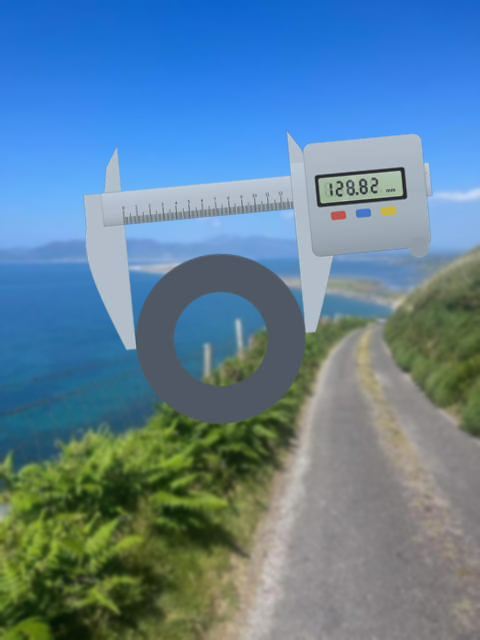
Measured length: 128.82 mm
